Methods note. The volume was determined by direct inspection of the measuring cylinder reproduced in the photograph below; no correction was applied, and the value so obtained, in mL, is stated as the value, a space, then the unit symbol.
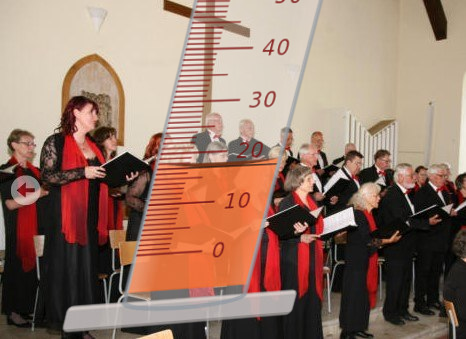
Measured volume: 17 mL
